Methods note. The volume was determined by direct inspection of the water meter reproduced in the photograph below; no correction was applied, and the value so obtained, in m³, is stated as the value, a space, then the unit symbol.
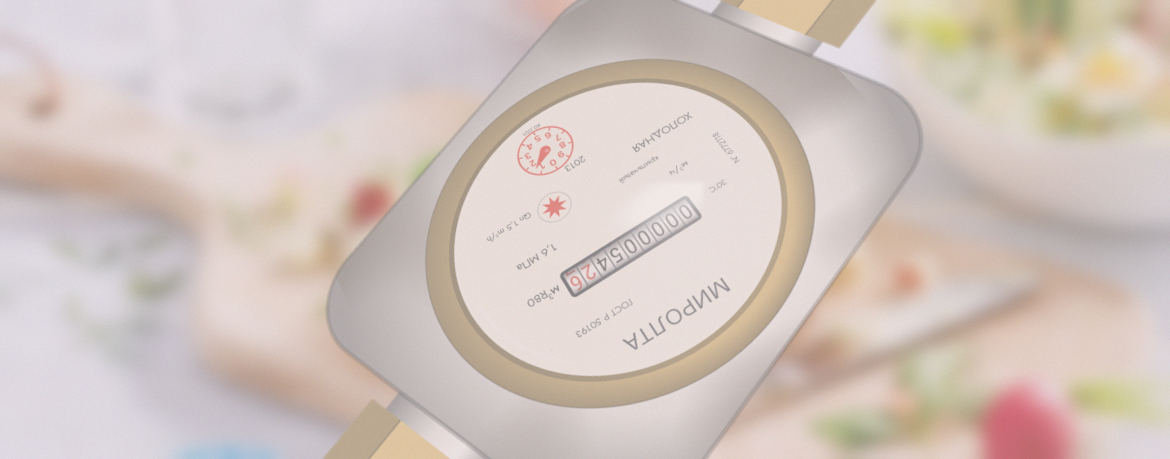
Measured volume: 54.261 m³
